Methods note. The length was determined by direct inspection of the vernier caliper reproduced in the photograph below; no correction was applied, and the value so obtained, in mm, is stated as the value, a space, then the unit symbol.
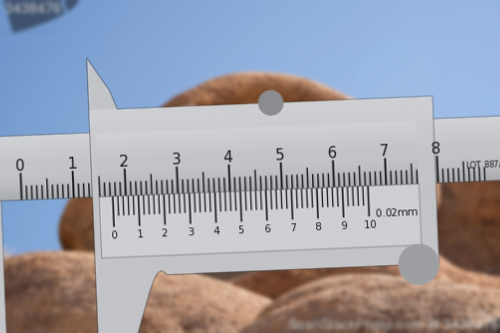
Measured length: 17.5 mm
